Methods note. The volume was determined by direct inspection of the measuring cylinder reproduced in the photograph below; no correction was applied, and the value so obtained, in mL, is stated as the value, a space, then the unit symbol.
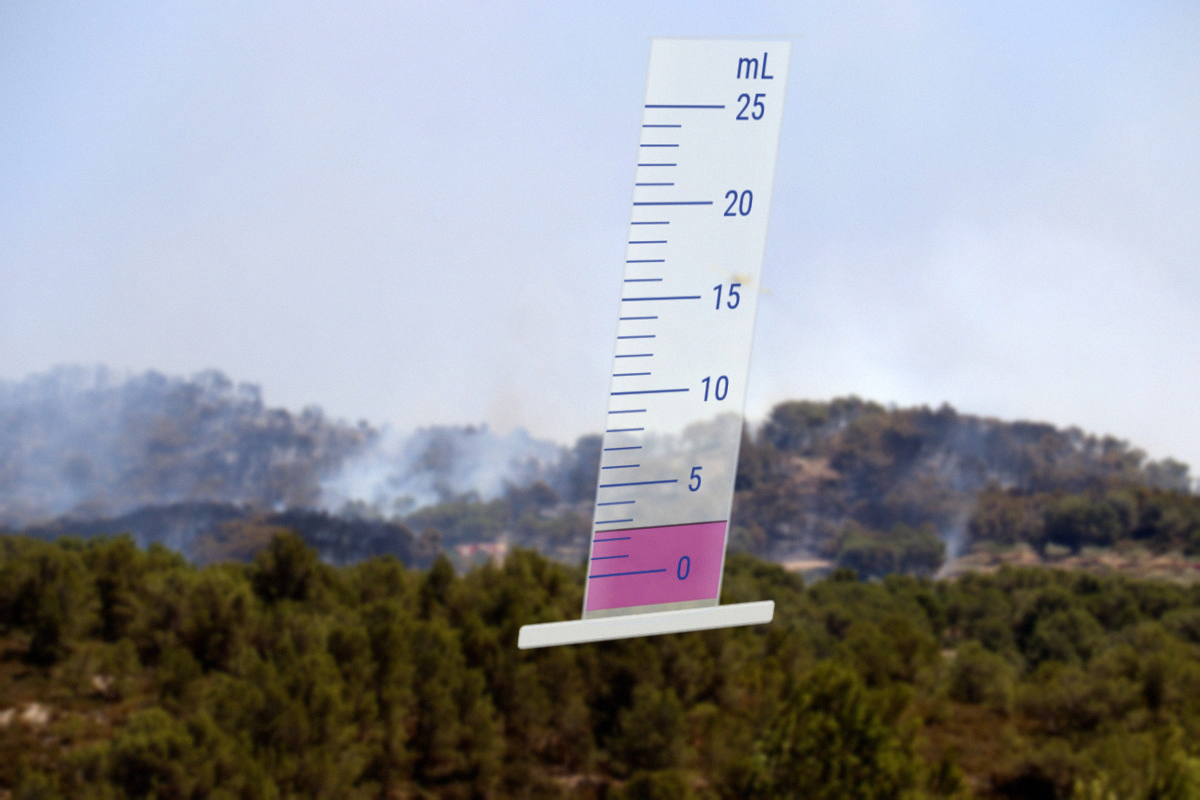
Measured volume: 2.5 mL
